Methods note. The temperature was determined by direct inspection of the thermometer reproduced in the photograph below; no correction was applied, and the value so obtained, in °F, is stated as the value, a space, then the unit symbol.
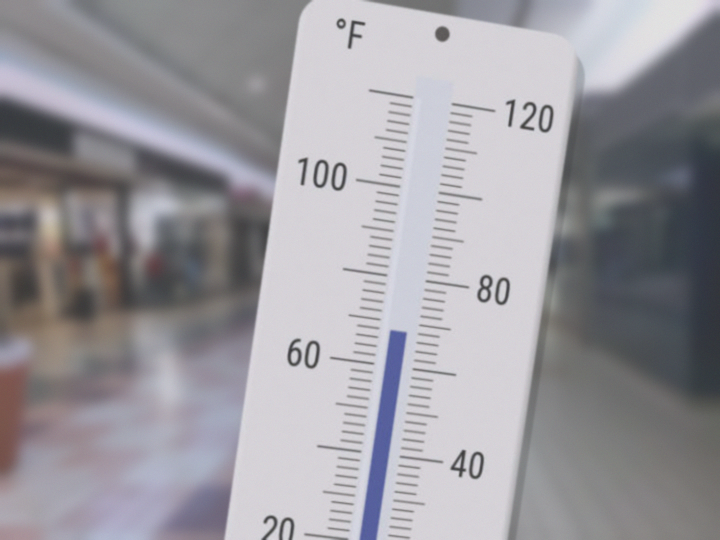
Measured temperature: 68 °F
